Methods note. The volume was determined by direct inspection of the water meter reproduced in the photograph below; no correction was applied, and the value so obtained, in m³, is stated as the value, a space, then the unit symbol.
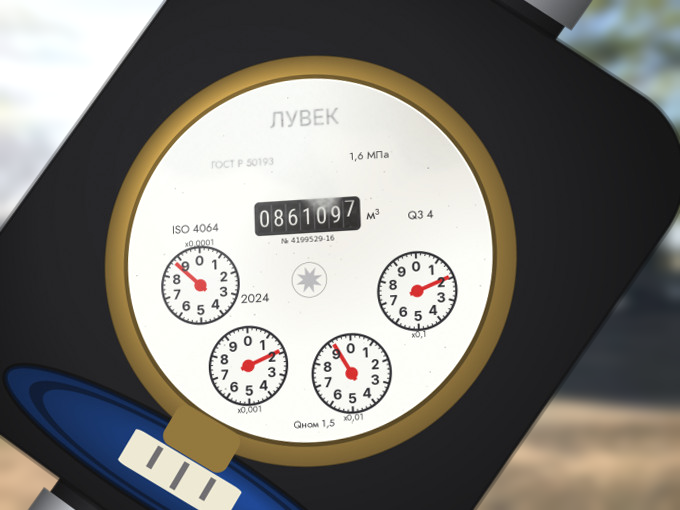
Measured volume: 861097.1918 m³
